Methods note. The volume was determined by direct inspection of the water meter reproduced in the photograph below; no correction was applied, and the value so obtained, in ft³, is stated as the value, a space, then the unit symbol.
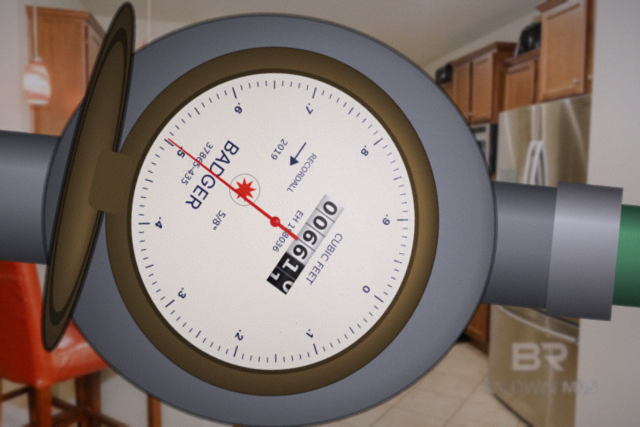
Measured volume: 6610.50 ft³
